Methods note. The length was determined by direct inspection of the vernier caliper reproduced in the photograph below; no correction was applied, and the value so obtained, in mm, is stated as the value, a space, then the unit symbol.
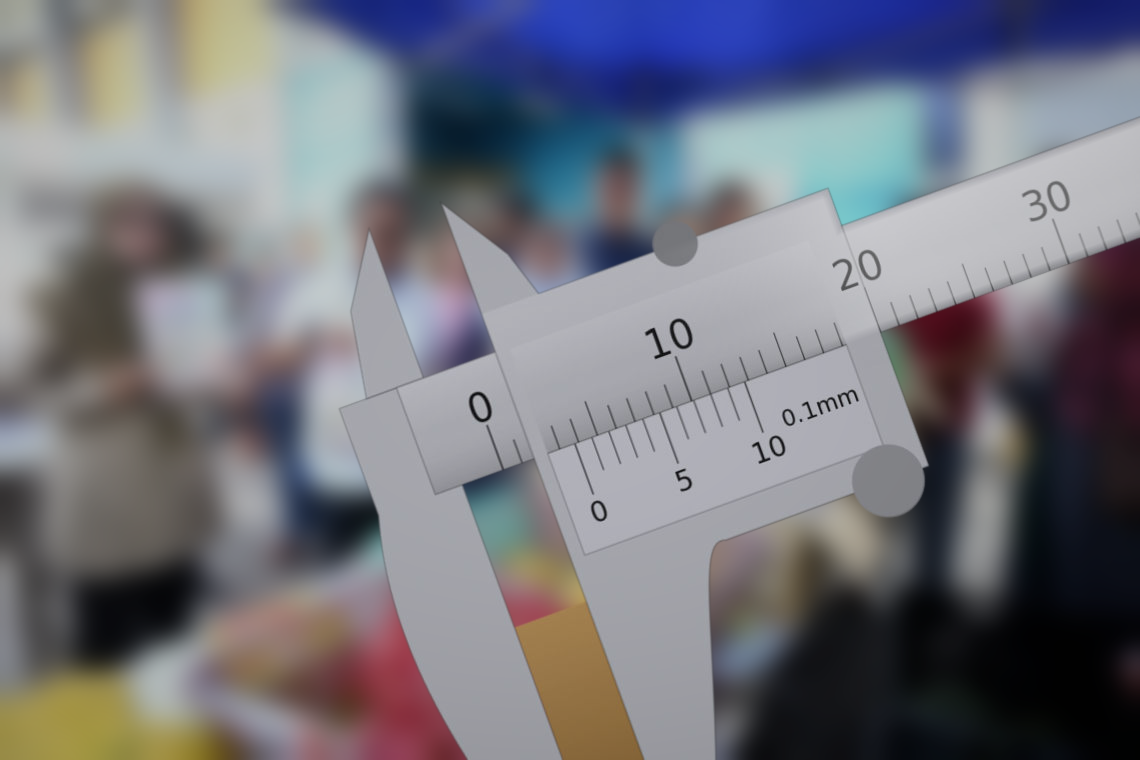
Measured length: 3.8 mm
